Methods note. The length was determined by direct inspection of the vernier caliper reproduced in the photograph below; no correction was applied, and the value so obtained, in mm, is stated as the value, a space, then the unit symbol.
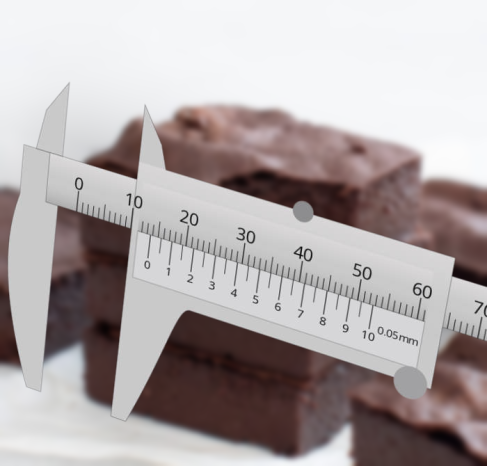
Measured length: 13.6 mm
